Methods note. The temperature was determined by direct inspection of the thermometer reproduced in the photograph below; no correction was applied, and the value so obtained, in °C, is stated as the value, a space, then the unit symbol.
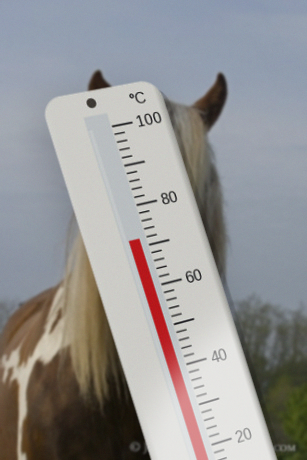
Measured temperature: 72 °C
